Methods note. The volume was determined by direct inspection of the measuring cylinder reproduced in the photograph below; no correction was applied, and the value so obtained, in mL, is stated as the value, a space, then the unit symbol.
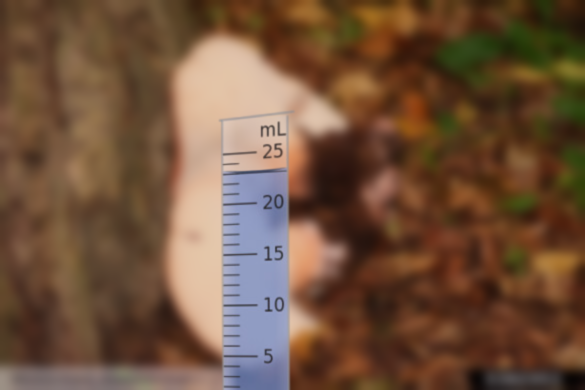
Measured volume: 23 mL
